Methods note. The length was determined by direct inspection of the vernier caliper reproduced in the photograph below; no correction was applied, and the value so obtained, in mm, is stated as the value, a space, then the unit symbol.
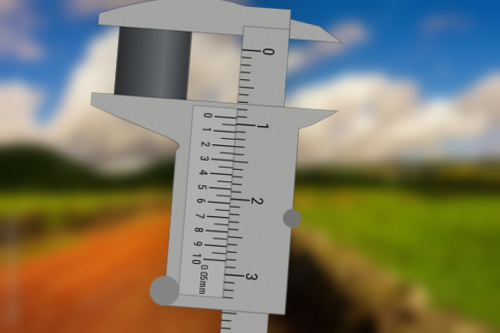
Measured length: 9.2 mm
